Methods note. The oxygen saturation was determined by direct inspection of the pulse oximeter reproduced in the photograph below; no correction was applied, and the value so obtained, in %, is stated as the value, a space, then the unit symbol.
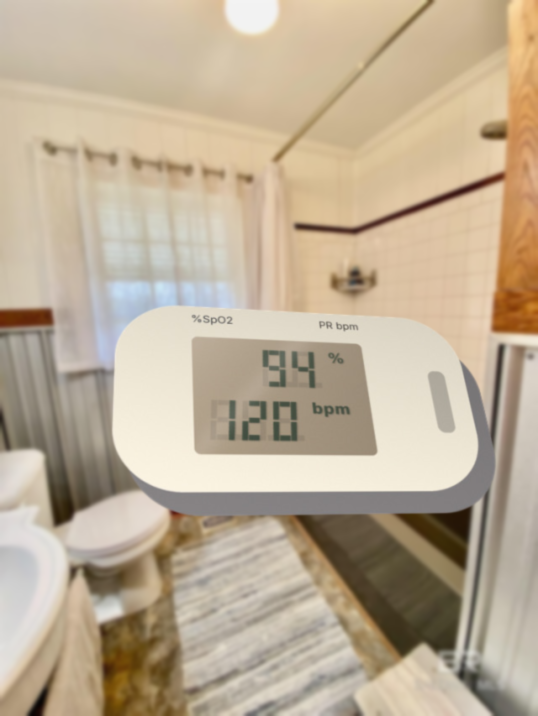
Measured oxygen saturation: 94 %
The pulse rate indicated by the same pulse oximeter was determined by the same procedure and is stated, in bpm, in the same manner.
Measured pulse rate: 120 bpm
